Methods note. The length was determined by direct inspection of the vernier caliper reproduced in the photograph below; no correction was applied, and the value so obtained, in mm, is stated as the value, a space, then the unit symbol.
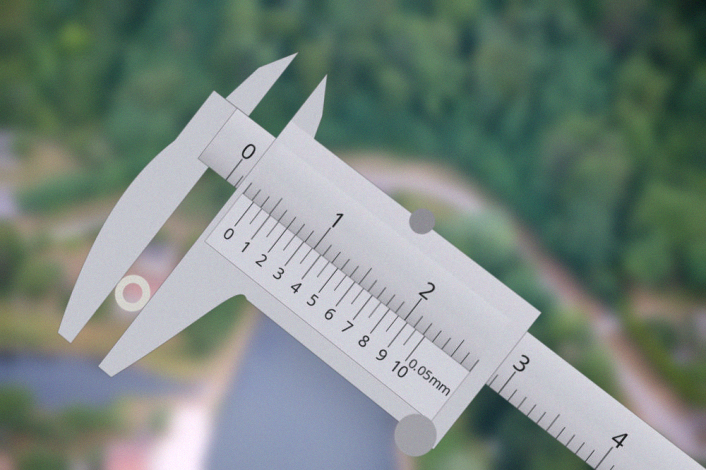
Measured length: 3.2 mm
